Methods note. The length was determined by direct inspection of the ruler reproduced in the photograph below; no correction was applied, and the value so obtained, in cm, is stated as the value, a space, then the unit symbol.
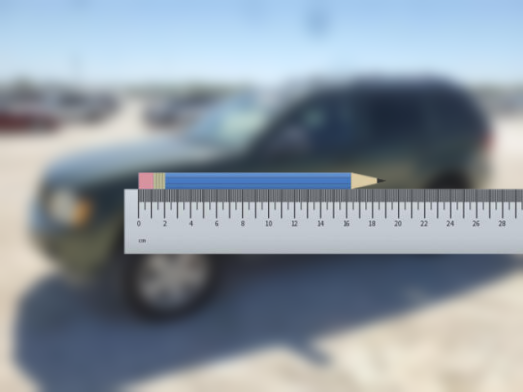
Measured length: 19 cm
